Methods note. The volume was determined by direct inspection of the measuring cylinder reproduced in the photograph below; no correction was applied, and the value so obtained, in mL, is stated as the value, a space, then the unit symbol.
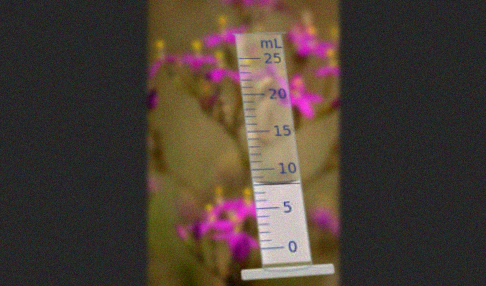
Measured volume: 8 mL
